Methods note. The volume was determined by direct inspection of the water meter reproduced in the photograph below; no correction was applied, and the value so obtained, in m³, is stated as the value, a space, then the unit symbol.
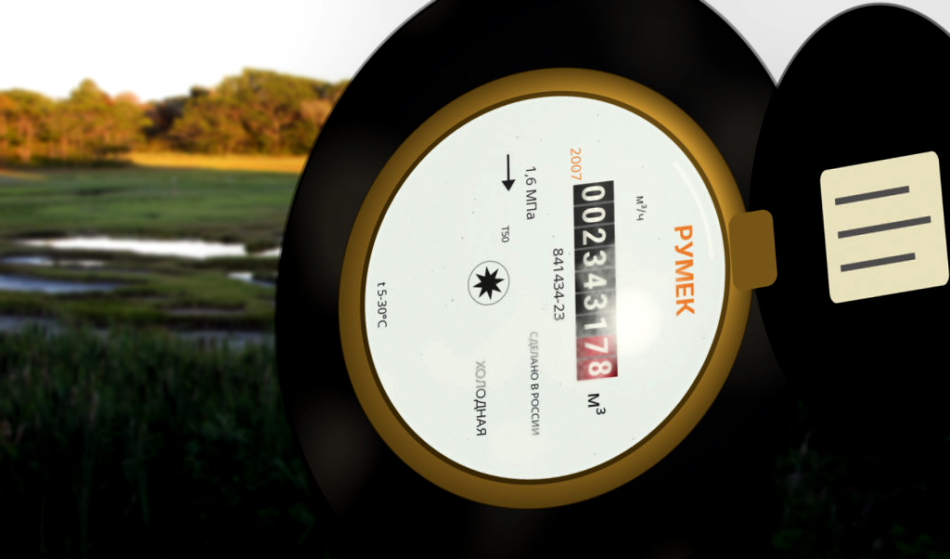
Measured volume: 23431.78 m³
